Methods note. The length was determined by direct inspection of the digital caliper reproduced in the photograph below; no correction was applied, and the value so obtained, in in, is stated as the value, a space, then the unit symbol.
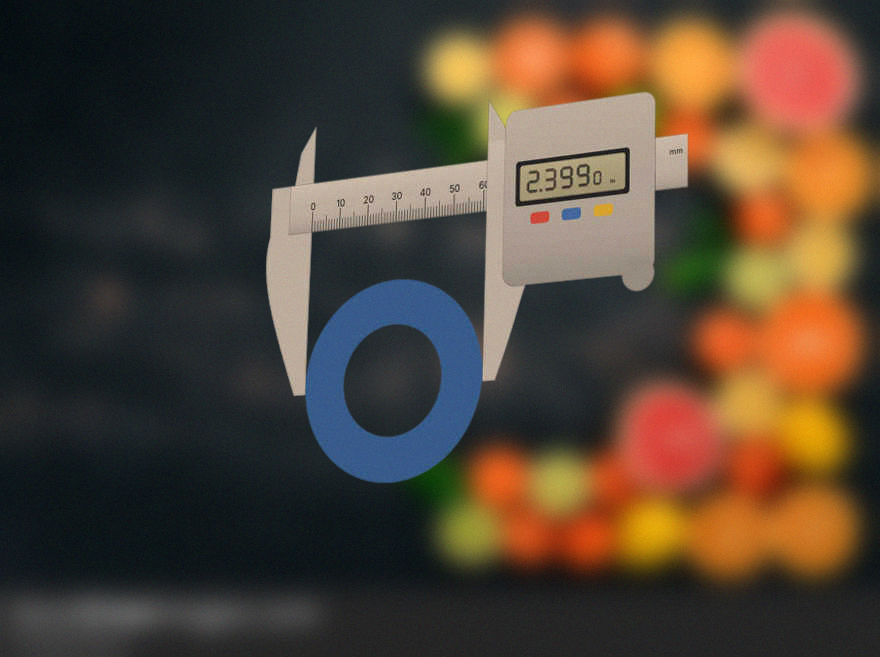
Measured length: 2.3990 in
